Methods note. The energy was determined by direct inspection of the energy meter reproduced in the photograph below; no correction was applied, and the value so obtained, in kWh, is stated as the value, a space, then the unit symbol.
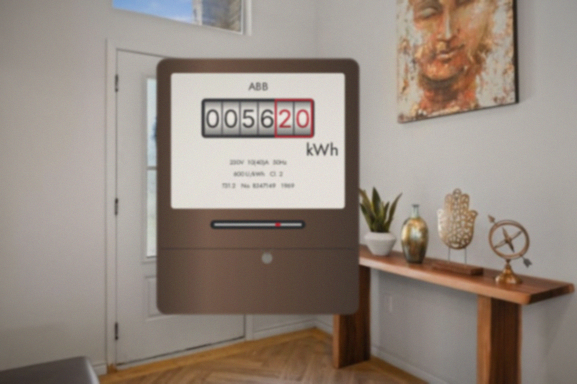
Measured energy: 56.20 kWh
